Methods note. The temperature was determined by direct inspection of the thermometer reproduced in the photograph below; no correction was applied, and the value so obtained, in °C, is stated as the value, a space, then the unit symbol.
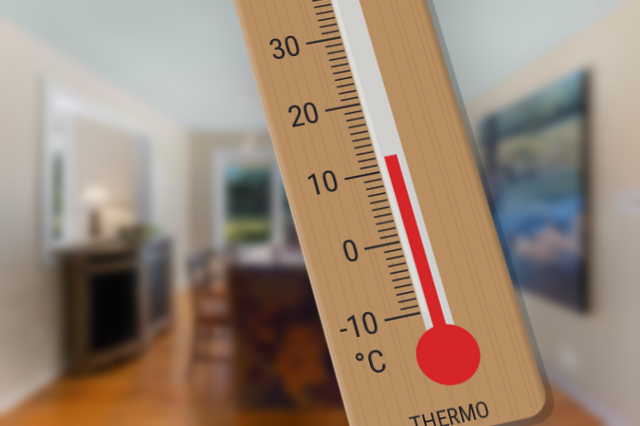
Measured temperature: 12 °C
